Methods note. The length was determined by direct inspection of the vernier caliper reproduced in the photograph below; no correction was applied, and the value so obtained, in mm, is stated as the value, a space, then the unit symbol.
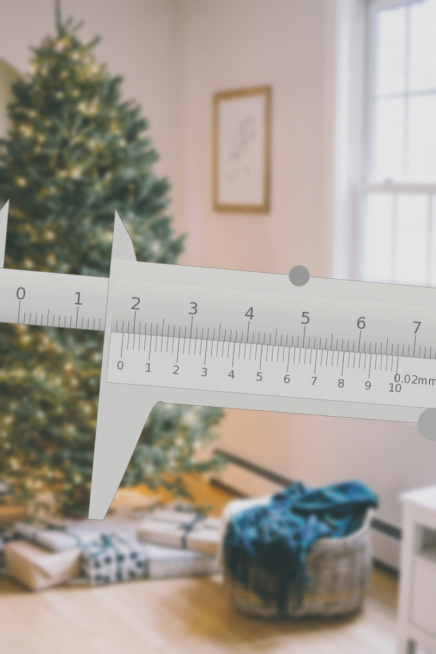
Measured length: 18.2 mm
